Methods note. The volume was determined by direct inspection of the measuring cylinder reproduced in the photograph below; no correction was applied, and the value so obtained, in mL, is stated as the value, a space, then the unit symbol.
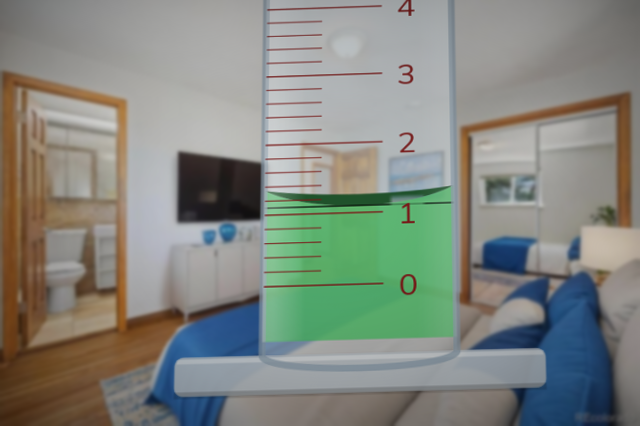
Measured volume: 1.1 mL
